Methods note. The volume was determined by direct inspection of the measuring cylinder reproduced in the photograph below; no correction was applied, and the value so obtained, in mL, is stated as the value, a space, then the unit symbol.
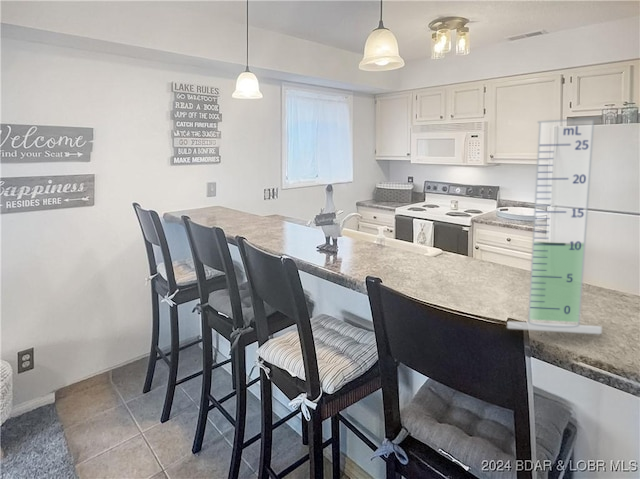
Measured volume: 10 mL
